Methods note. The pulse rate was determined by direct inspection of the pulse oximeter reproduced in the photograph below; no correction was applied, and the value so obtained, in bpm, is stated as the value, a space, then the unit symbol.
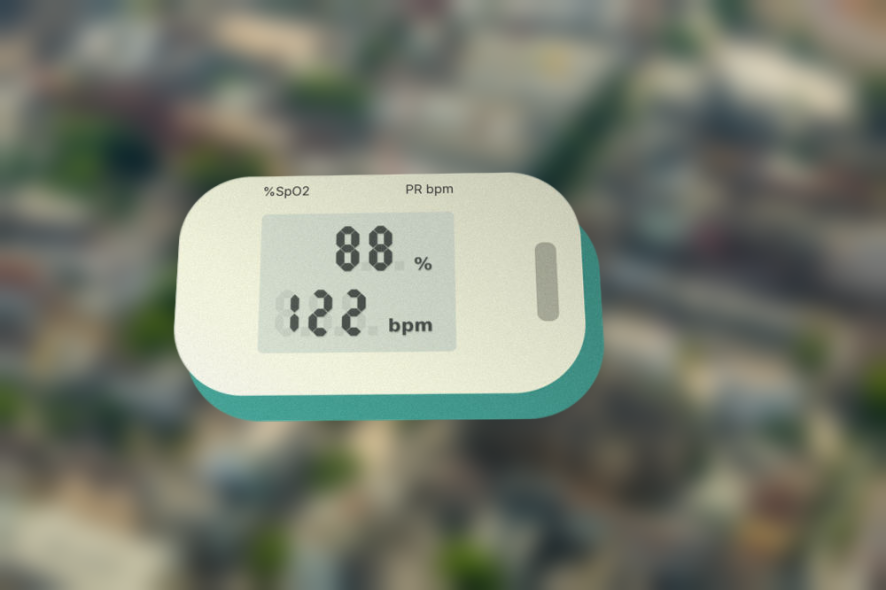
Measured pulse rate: 122 bpm
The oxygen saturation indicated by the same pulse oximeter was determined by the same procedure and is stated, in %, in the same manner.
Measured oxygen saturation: 88 %
